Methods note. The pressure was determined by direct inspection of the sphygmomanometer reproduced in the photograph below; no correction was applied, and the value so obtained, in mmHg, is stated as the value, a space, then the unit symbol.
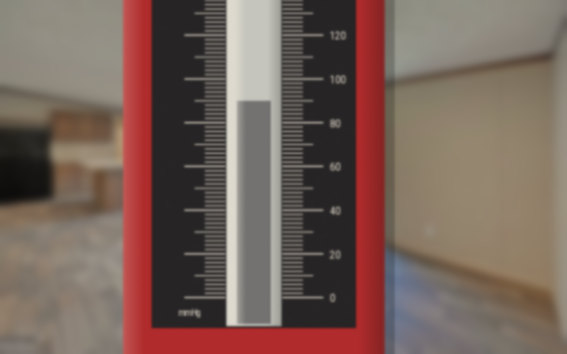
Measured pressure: 90 mmHg
